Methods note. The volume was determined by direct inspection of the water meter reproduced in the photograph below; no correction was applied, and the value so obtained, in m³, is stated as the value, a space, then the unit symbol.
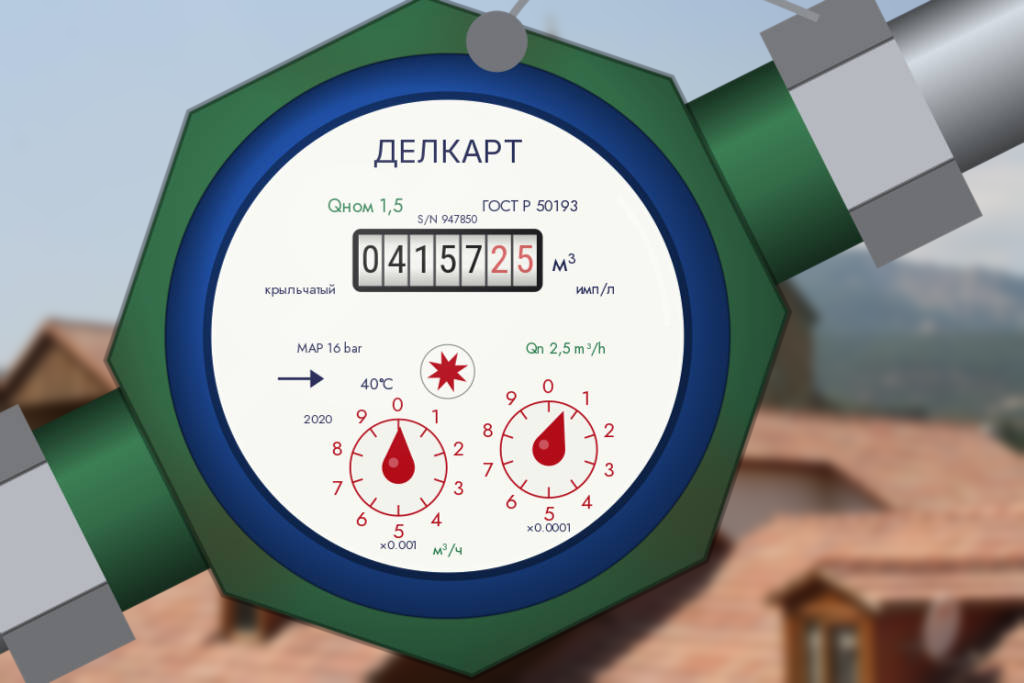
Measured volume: 4157.2500 m³
